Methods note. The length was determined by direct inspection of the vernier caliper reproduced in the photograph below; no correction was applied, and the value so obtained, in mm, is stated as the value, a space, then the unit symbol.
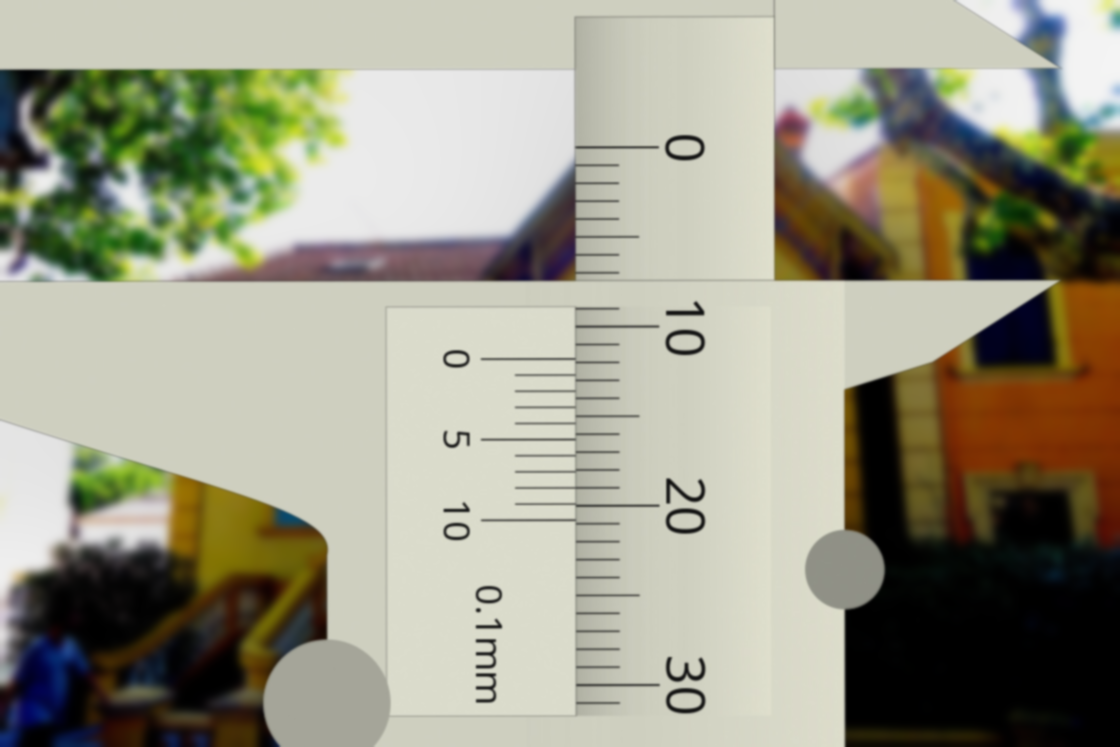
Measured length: 11.8 mm
